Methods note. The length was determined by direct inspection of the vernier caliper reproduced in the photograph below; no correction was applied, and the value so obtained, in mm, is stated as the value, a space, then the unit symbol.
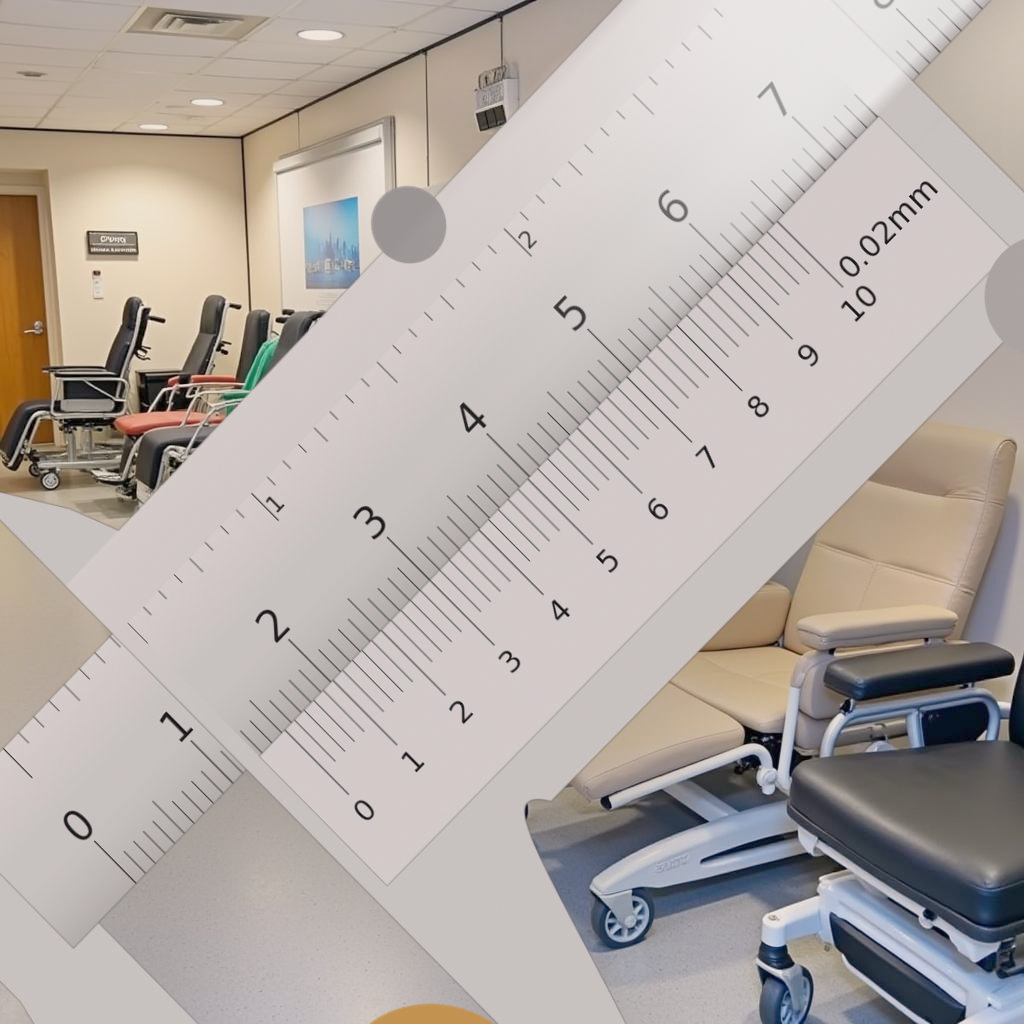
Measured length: 15.3 mm
